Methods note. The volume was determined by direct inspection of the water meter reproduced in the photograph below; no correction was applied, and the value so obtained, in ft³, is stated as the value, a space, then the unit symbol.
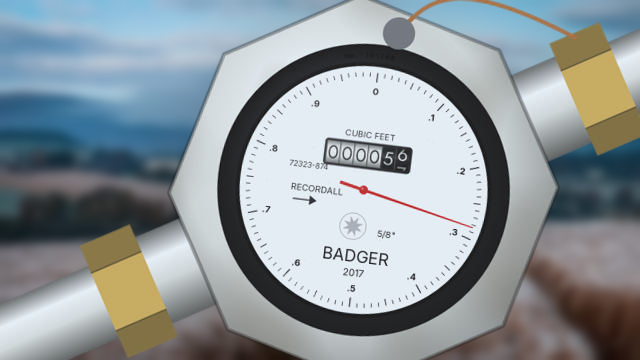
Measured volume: 56.28 ft³
